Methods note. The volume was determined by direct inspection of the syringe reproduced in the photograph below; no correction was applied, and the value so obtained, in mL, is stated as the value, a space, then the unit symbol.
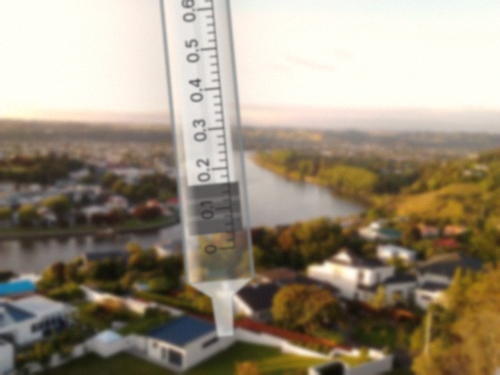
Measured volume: 0.04 mL
